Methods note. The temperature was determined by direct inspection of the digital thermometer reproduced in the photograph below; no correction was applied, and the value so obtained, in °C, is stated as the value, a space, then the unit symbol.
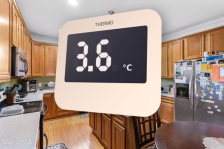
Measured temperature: 3.6 °C
